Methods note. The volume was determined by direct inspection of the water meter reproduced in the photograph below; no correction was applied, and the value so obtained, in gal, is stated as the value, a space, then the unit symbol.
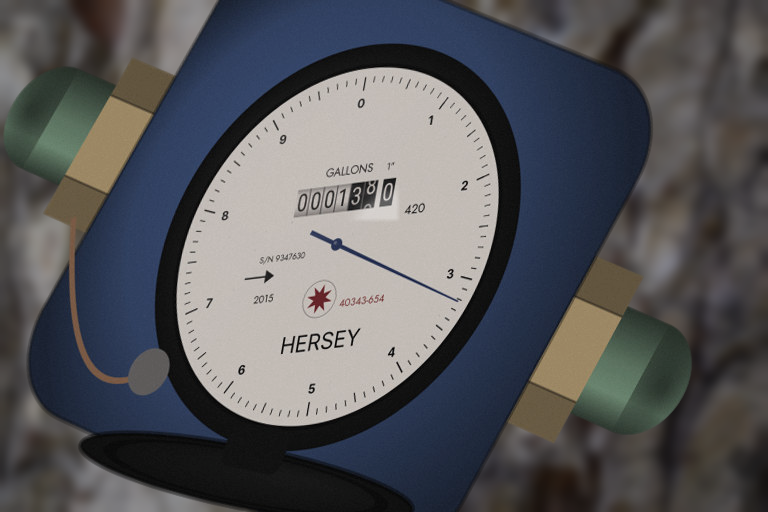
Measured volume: 1383.2 gal
